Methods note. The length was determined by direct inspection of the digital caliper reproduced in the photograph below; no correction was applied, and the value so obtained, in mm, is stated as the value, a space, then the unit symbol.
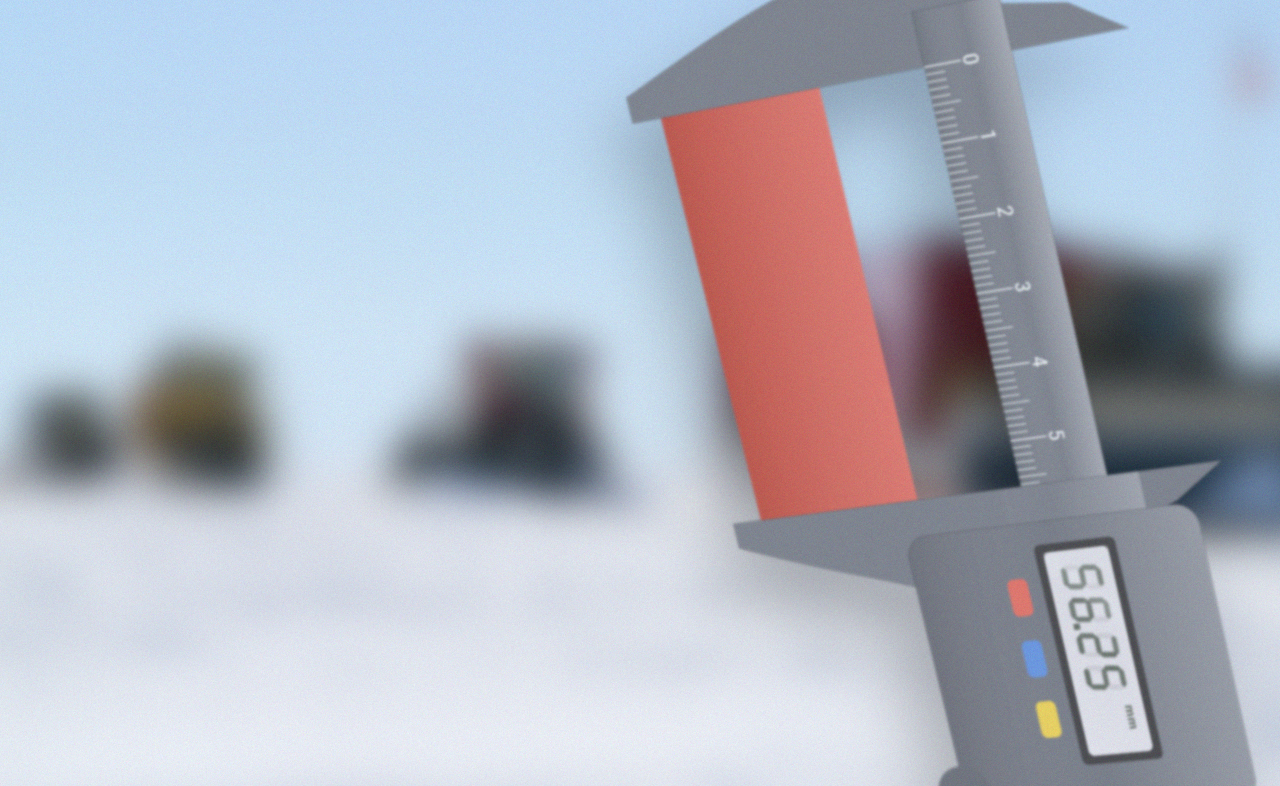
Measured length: 56.25 mm
